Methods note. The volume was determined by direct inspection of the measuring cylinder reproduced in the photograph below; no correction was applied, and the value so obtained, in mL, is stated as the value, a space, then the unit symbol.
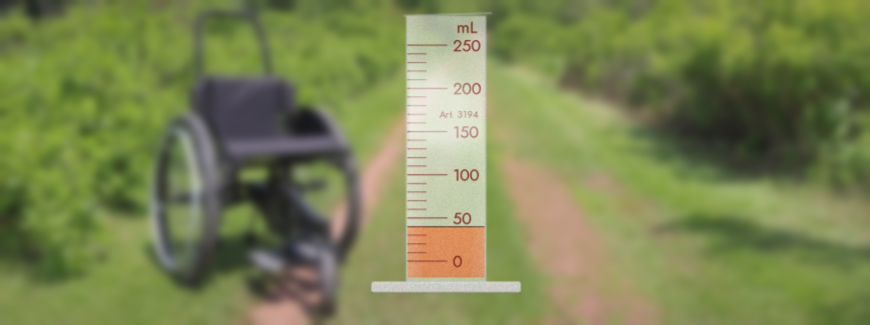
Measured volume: 40 mL
